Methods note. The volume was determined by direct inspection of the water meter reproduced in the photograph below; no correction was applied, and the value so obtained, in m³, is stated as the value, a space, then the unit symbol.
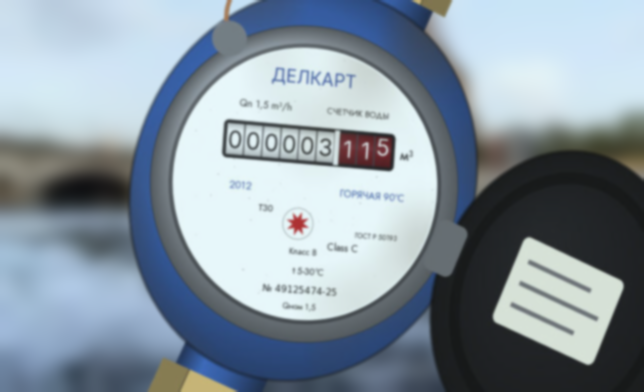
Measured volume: 3.115 m³
